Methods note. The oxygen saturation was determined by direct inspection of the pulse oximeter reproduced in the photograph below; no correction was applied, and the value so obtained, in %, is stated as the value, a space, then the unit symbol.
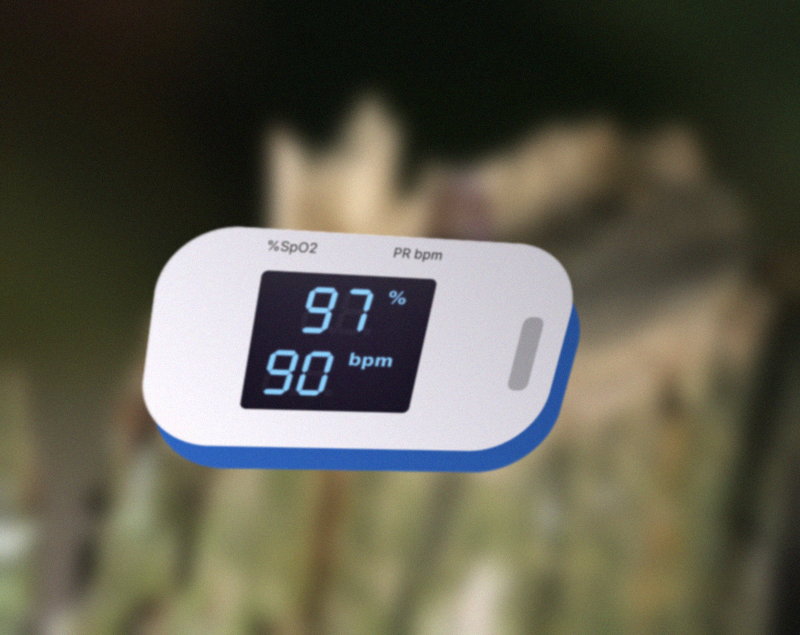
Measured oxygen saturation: 97 %
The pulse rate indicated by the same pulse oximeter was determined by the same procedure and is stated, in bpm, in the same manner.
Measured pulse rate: 90 bpm
